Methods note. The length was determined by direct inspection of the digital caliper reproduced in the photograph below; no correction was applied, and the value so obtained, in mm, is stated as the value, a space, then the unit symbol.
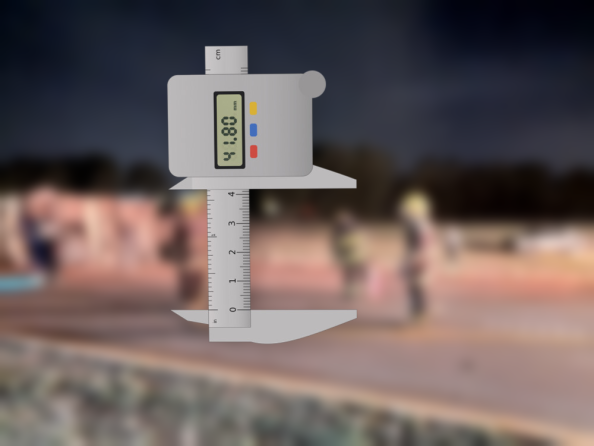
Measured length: 41.80 mm
